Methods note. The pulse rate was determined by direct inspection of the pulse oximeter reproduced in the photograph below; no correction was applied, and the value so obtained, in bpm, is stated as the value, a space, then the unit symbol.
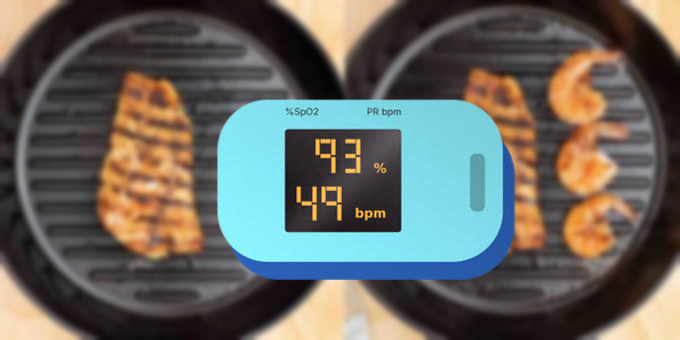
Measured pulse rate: 49 bpm
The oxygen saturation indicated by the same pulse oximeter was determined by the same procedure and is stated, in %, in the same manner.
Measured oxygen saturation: 93 %
